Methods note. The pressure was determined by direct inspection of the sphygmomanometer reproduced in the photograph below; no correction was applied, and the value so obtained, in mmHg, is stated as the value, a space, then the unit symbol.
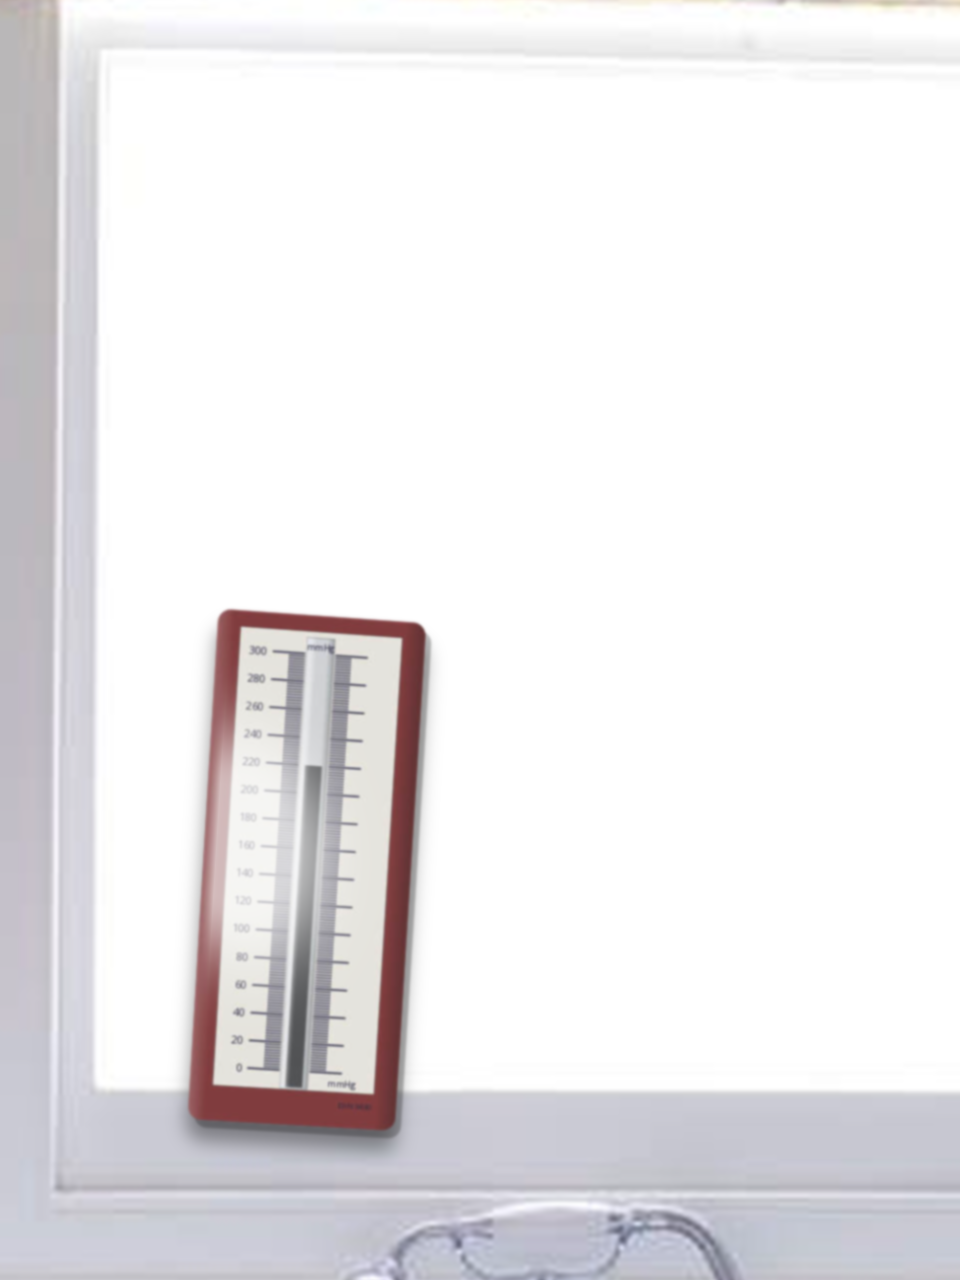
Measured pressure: 220 mmHg
